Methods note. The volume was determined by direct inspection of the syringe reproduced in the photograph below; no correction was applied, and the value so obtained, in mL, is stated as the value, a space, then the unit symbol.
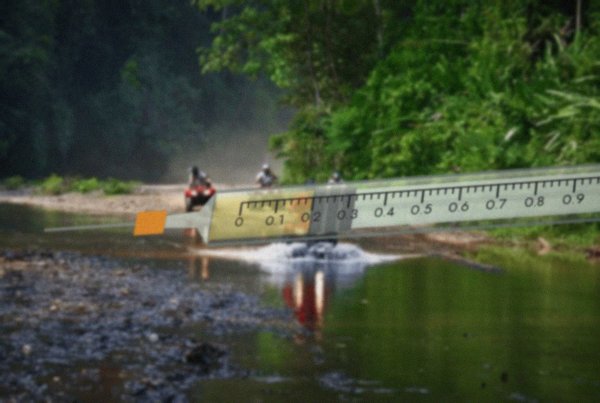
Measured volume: 0.2 mL
